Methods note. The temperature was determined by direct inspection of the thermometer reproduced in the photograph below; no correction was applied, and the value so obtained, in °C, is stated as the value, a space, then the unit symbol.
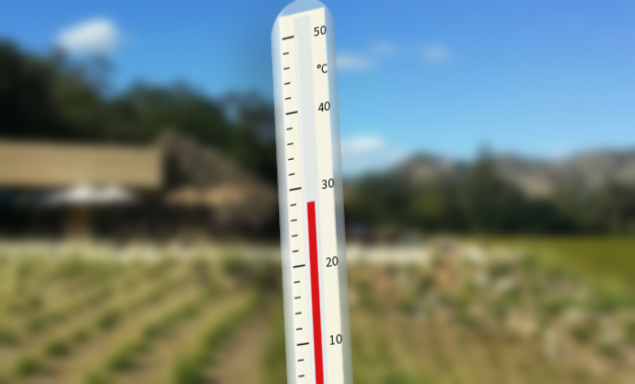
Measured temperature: 28 °C
